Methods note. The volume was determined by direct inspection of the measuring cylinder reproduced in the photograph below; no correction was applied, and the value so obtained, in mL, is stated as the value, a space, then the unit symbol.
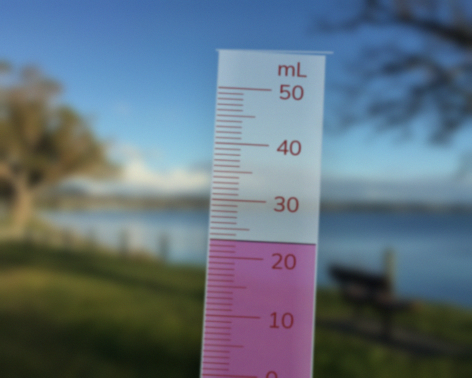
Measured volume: 23 mL
